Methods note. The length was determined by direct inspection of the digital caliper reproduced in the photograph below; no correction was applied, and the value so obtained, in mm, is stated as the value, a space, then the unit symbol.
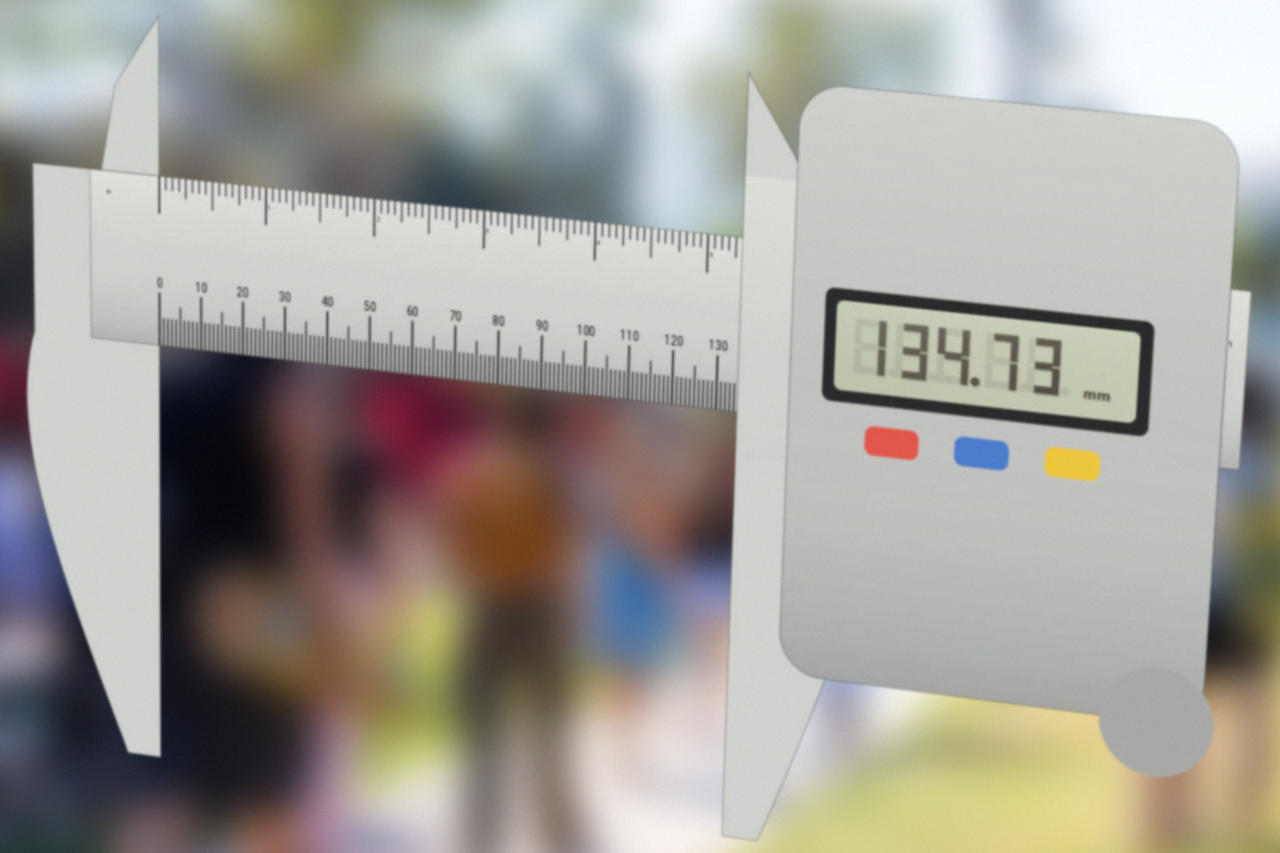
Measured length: 134.73 mm
